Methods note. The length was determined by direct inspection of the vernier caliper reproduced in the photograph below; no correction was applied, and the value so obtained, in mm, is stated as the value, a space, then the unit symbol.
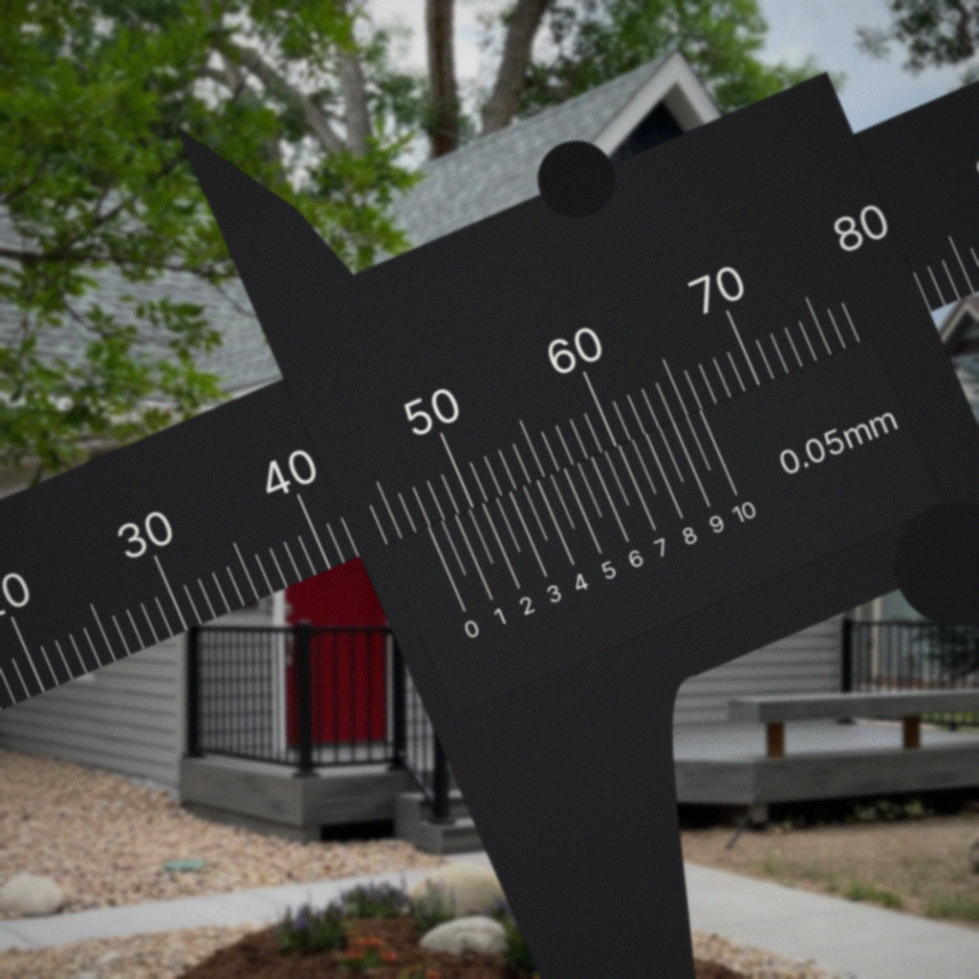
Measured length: 46.9 mm
